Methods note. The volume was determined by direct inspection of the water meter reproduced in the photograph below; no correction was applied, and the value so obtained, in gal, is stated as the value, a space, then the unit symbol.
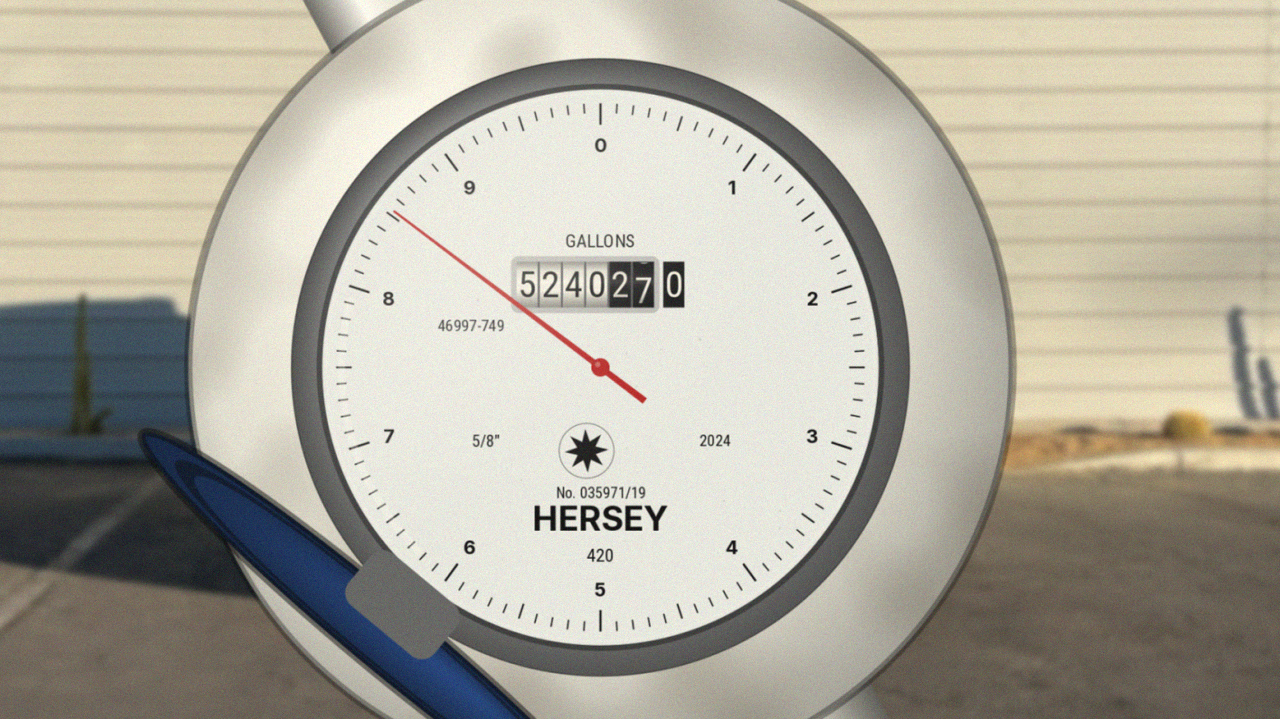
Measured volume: 5240268.5 gal
